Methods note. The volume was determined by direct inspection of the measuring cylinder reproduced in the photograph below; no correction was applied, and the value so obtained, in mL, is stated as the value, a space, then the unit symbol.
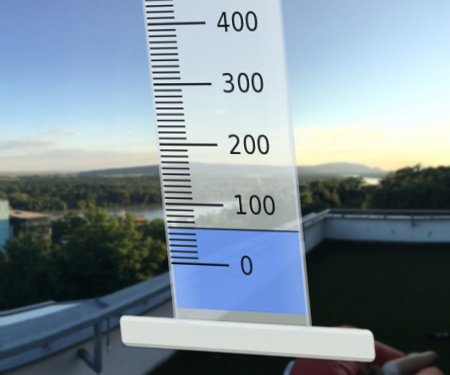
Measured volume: 60 mL
